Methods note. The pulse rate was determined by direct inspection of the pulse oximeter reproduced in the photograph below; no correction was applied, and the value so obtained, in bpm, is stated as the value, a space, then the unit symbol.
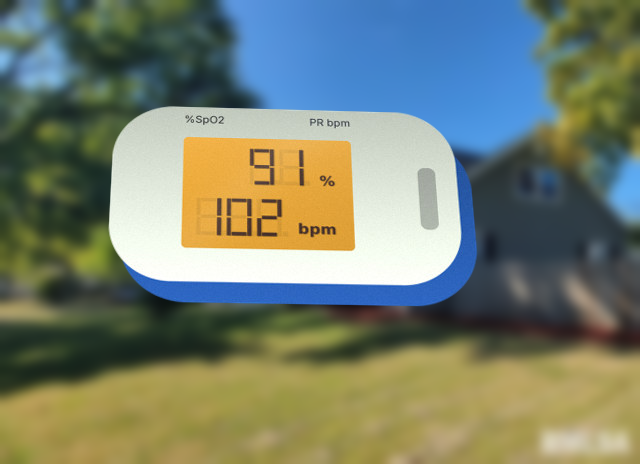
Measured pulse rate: 102 bpm
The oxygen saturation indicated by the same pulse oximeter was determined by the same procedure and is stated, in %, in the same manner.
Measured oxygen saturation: 91 %
